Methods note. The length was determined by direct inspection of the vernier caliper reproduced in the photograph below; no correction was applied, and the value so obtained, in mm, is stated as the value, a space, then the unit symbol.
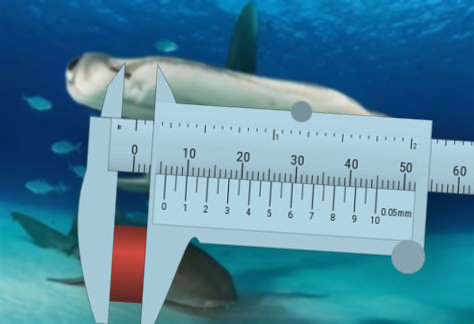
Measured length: 6.0 mm
